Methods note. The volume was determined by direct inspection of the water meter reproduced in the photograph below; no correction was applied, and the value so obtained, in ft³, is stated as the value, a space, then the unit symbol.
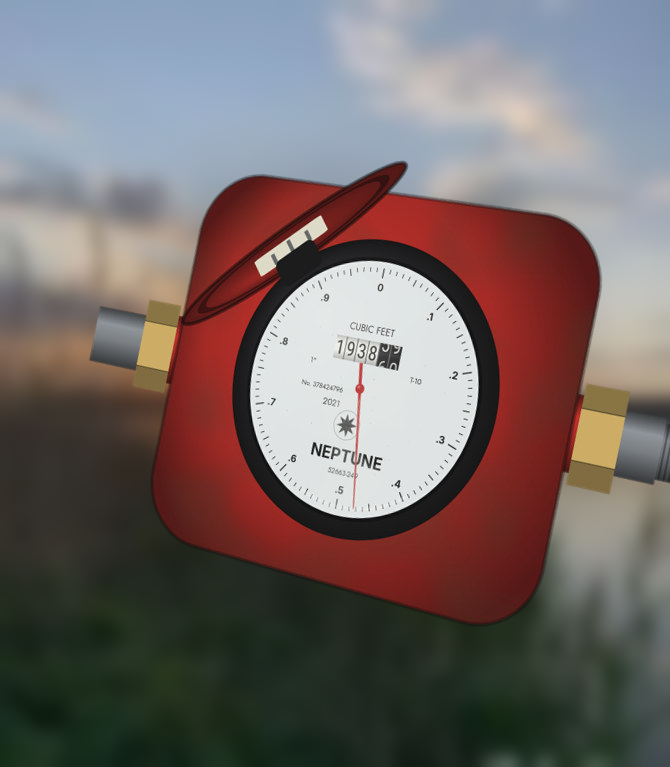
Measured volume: 193859.47 ft³
